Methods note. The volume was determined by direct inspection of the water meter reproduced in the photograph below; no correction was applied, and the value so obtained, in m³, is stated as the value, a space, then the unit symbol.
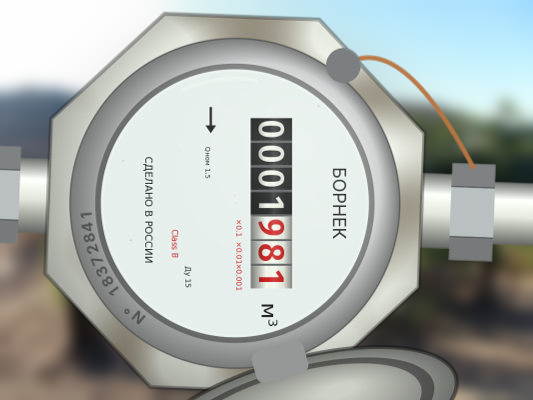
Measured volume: 1.981 m³
